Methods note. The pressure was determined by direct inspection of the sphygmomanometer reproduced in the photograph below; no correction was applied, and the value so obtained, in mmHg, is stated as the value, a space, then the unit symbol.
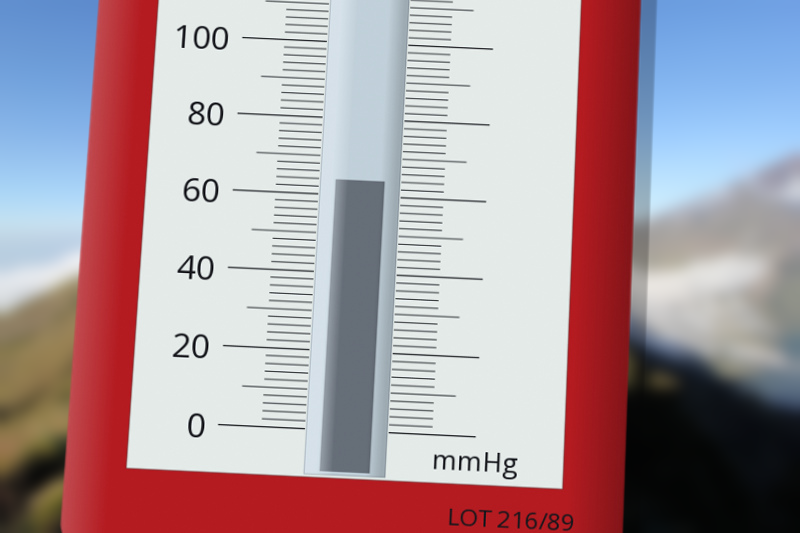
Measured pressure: 64 mmHg
